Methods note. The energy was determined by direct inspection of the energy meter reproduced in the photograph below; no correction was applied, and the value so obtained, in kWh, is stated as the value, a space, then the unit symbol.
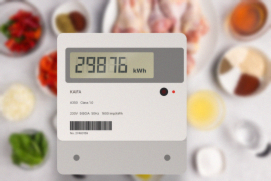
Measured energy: 29876 kWh
